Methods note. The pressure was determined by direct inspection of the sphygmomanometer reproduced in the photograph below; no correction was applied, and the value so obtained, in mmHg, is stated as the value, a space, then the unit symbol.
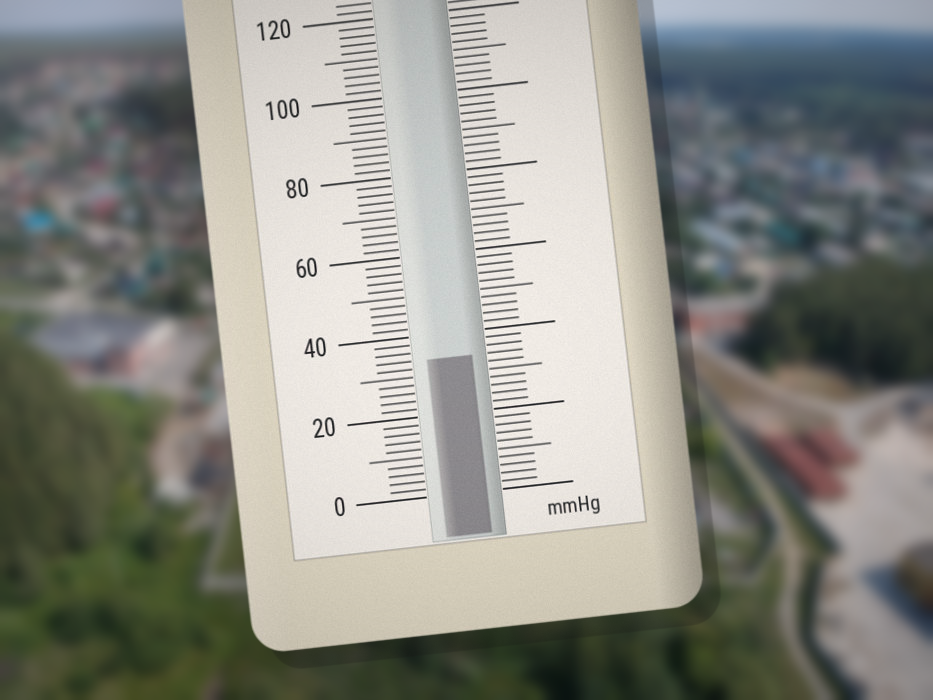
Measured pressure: 34 mmHg
